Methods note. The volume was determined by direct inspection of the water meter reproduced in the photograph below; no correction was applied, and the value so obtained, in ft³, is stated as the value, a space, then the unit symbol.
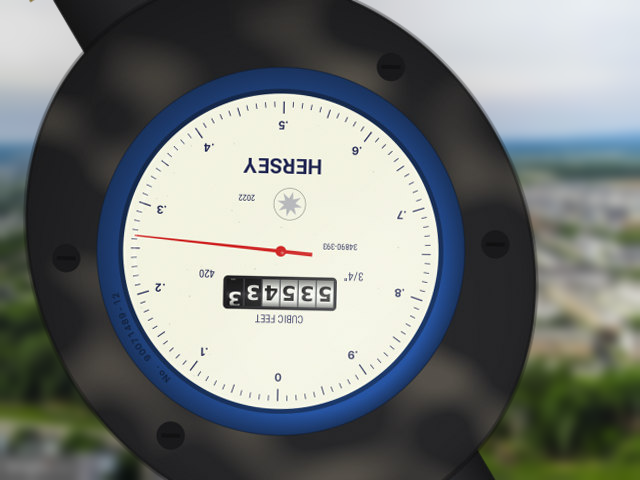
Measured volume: 535433.26 ft³
